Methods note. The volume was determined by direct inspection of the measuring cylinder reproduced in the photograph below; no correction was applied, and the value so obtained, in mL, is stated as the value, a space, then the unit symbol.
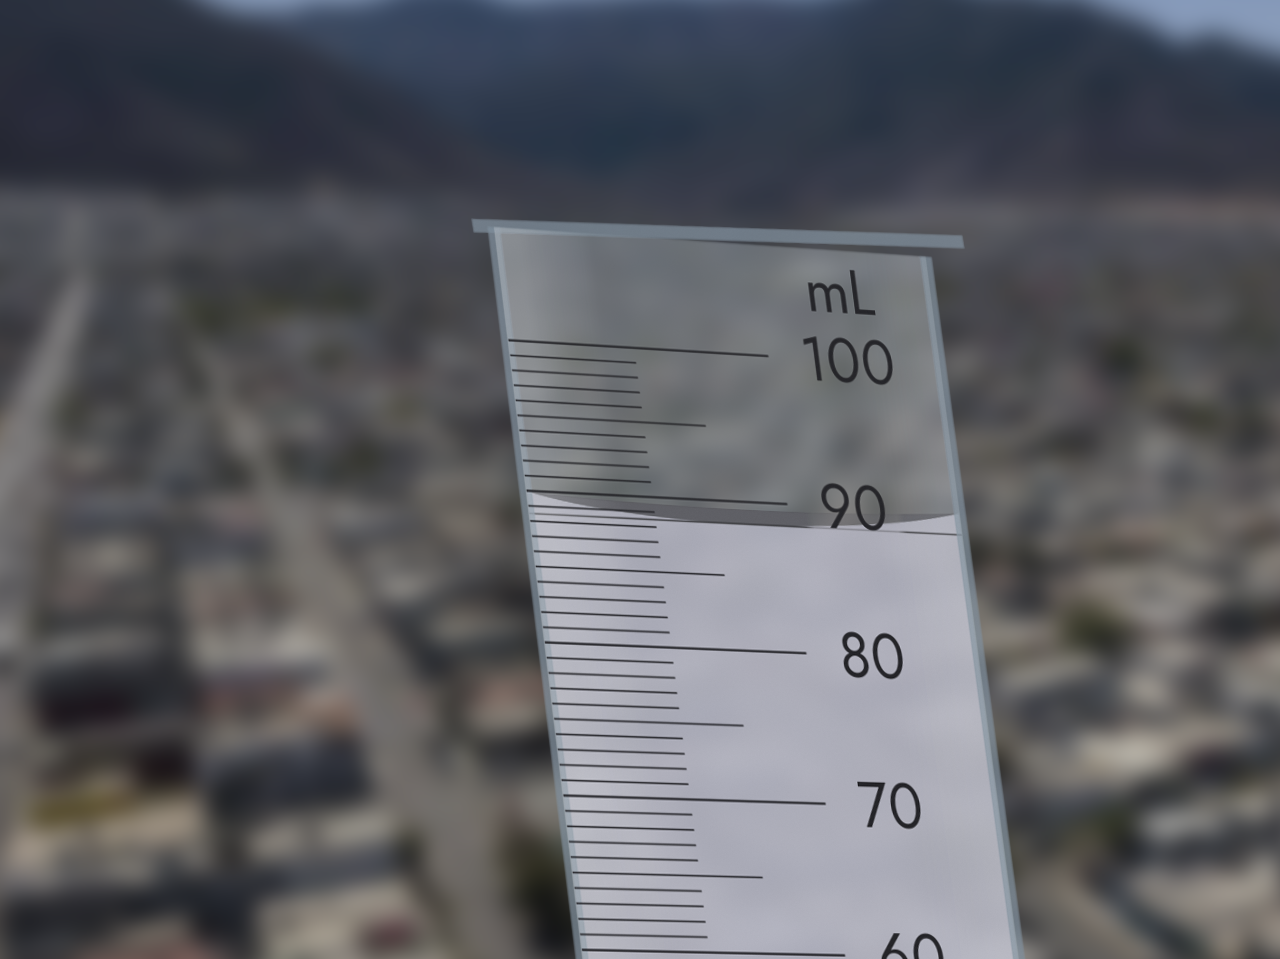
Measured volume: 88.5 mL
